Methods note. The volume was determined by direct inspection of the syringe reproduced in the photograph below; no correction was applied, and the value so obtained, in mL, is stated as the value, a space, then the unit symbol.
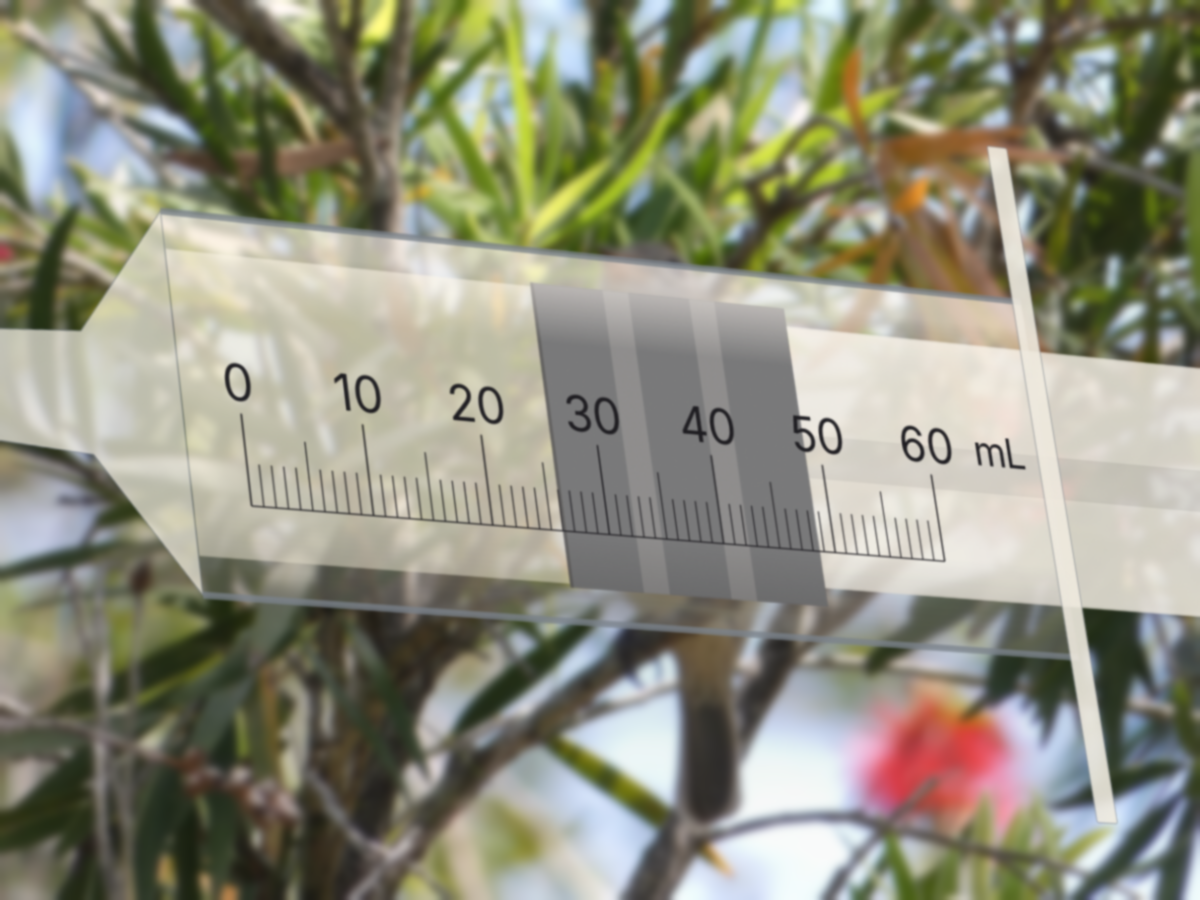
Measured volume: 26 mL
